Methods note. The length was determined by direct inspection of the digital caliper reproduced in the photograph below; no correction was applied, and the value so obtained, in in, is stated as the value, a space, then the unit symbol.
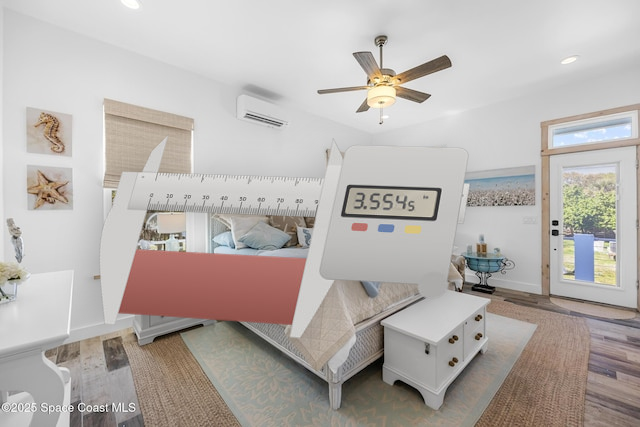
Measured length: 3.5545 in
